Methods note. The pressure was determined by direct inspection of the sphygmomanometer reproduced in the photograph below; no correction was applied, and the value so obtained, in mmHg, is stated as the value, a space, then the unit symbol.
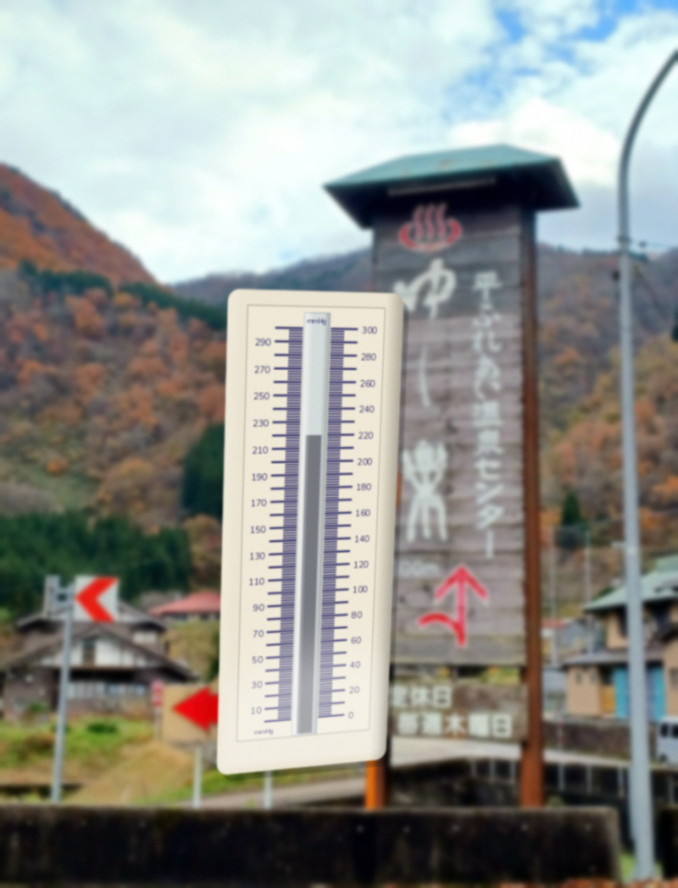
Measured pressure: 220 mmHg
